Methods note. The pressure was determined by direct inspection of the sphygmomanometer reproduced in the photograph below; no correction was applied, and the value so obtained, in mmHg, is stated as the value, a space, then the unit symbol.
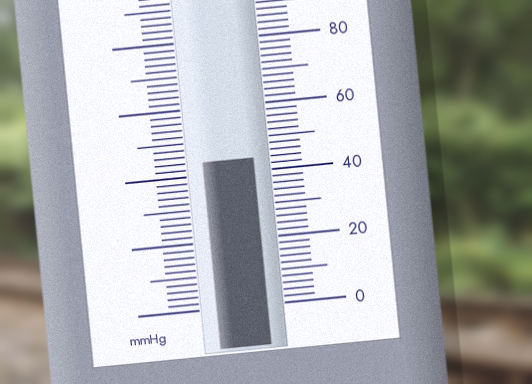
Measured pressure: 44 mmHg
